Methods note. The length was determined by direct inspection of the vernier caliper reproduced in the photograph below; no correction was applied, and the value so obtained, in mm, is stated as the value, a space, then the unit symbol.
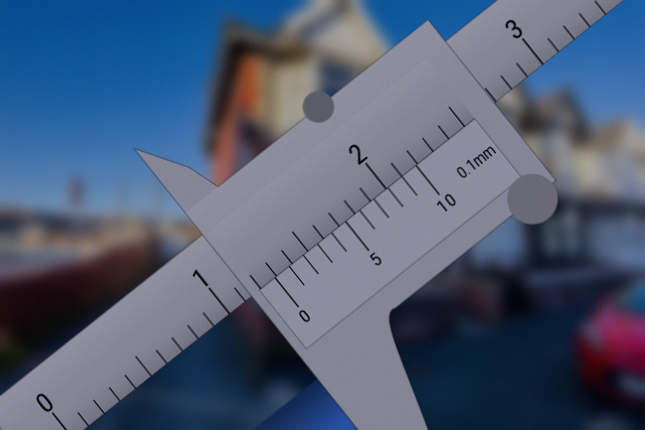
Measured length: 12.9 mm
